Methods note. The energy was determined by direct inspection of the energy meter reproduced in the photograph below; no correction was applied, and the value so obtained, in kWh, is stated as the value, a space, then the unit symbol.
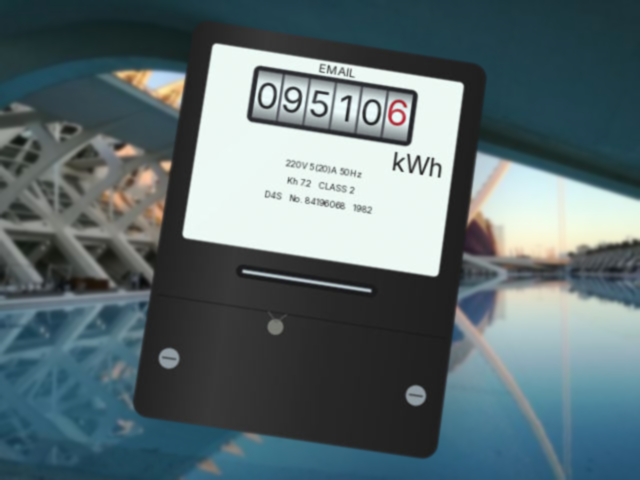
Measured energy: 9510.6 kWh
